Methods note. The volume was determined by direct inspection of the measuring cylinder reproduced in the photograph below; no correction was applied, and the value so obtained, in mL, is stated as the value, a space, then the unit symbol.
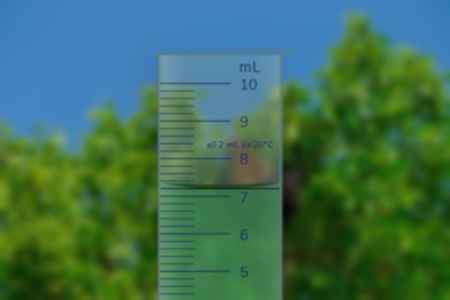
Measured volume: 7.2 mL
